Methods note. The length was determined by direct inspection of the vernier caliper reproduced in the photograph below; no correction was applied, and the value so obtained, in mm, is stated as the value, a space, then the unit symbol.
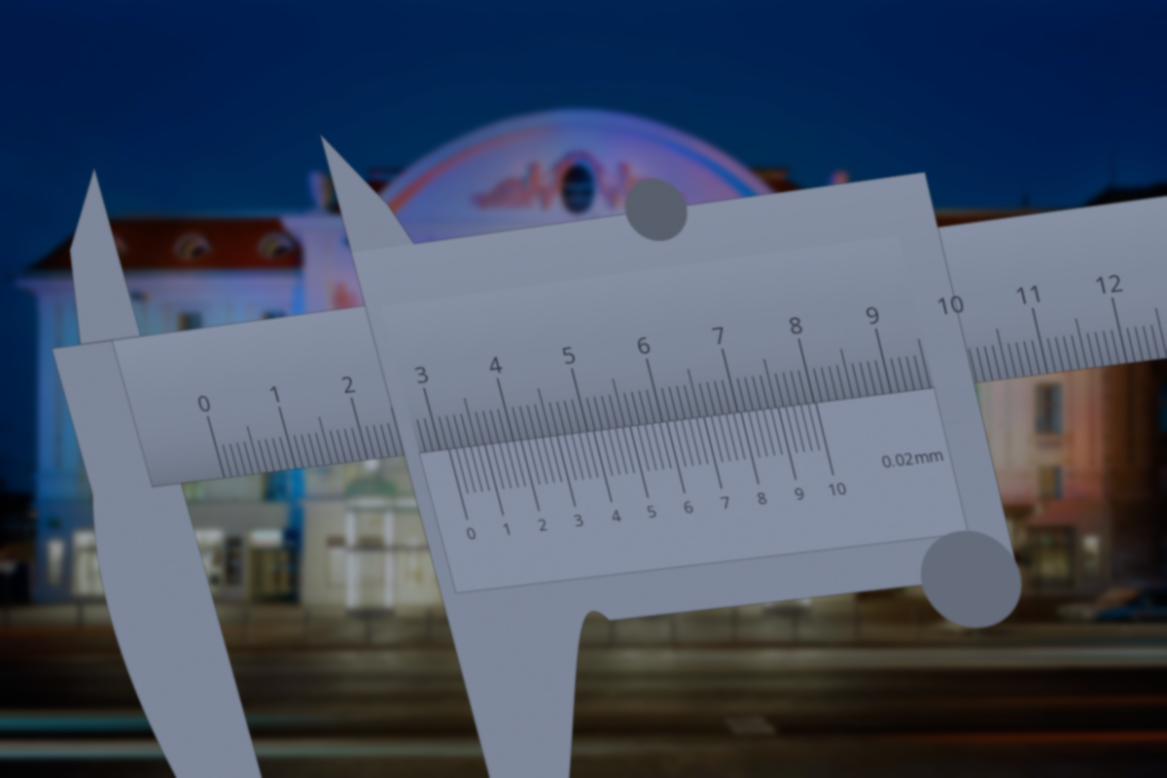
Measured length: 31.2 mm
